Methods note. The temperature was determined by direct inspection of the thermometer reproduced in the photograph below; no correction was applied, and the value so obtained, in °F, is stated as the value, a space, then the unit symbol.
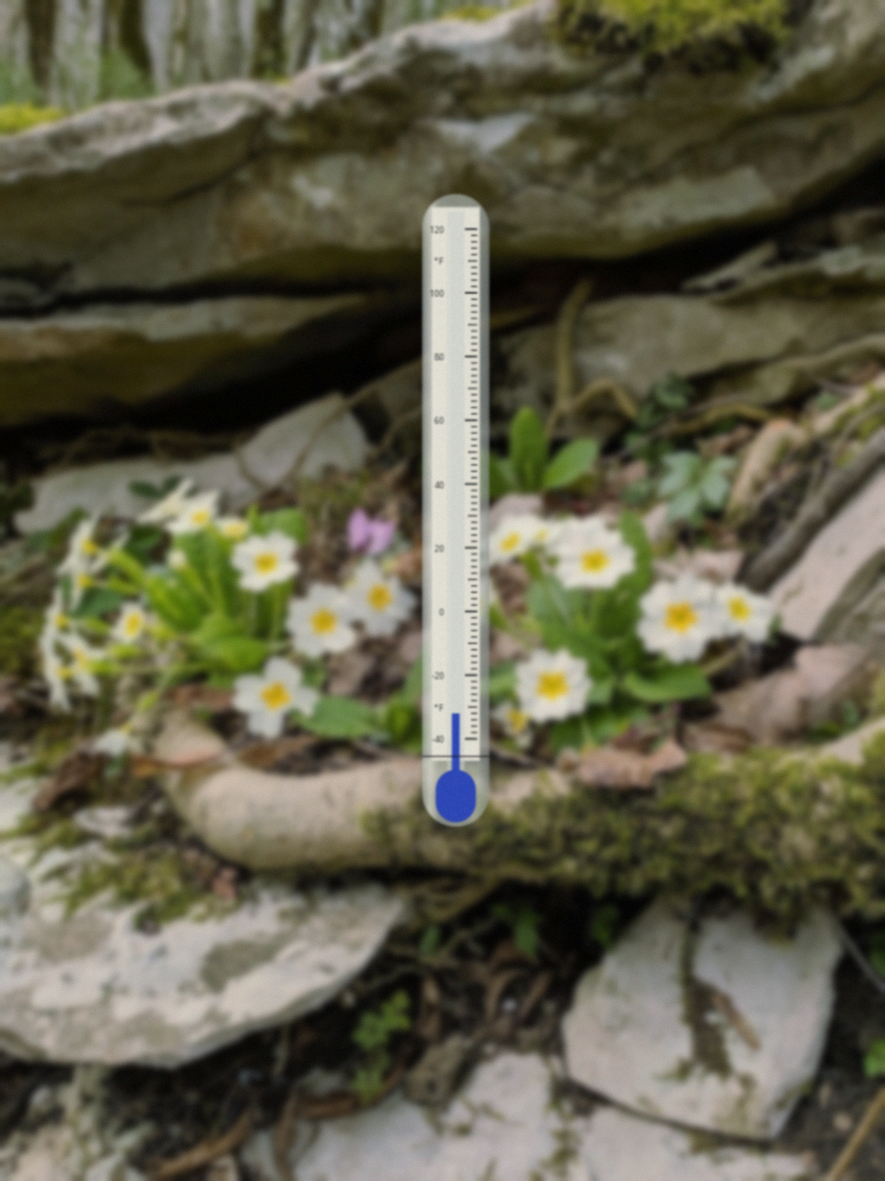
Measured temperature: -32 °F
